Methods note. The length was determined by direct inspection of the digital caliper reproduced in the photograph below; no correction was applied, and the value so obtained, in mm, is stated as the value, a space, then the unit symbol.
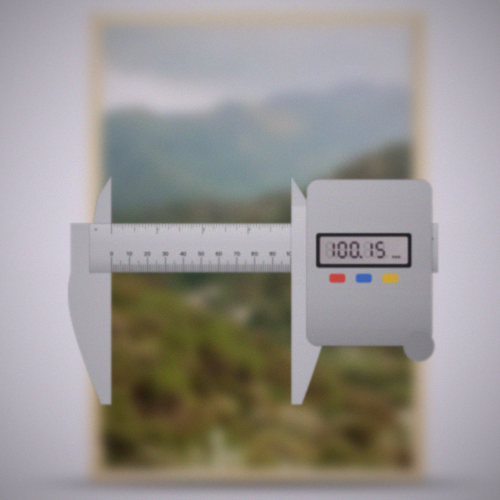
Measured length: 100.15 mm
